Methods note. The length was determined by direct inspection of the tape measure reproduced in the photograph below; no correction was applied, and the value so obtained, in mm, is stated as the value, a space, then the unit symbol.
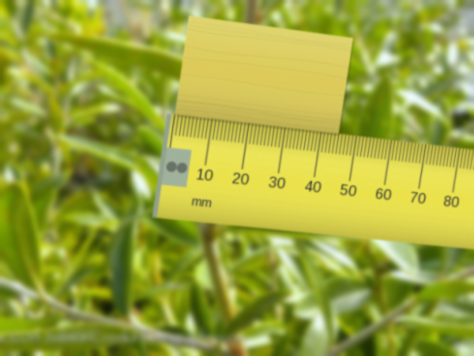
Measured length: 45 mm
